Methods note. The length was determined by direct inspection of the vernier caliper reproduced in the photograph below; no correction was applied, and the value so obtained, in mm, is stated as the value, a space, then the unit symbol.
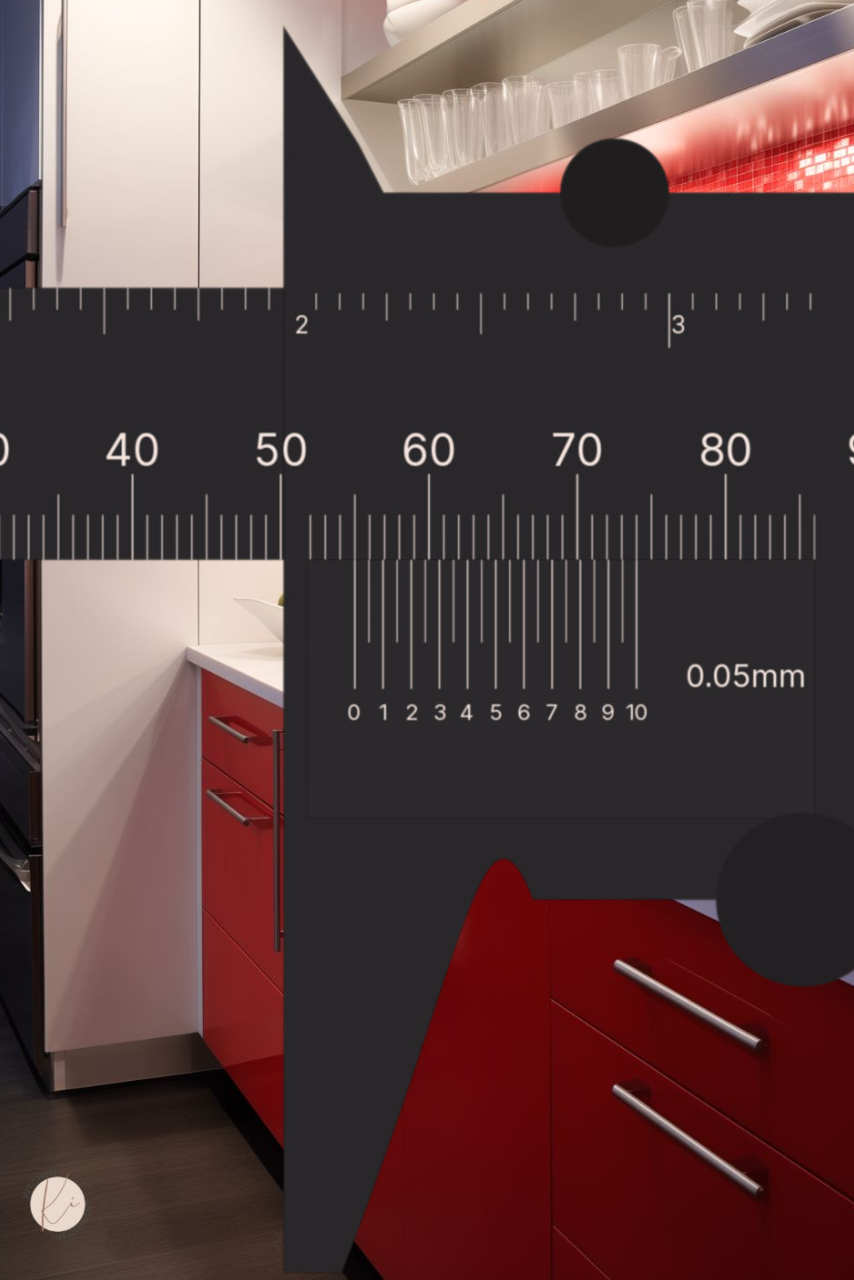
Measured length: 55.0 mm
